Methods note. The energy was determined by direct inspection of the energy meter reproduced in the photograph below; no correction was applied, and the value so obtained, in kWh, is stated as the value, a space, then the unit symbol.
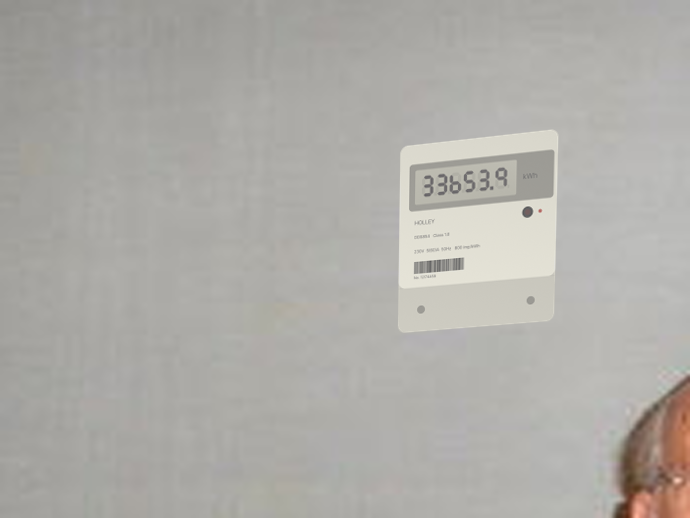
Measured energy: 33653.9 kWh
